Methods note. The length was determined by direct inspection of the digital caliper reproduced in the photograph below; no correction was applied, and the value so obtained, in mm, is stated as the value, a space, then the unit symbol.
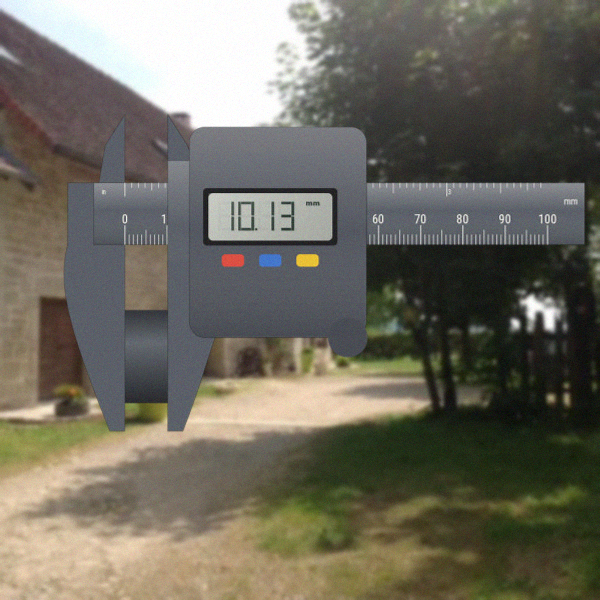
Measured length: 10.13 mm
